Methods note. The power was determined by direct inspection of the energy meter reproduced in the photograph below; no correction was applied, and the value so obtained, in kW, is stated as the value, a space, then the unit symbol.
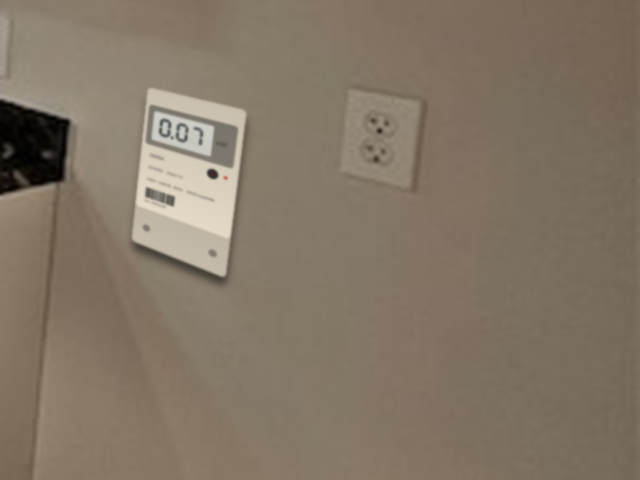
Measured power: 0.07 kW
